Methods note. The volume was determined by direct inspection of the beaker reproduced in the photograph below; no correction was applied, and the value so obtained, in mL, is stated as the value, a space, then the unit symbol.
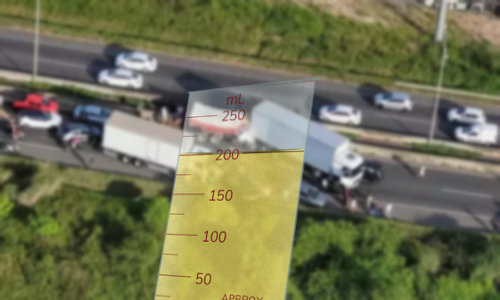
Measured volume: 200 mL
